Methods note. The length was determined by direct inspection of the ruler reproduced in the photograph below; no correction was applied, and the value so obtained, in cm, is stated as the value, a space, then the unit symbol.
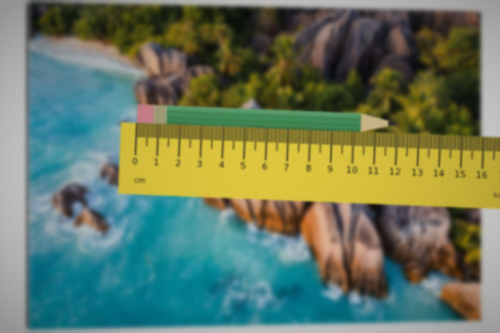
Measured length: 12 cm
